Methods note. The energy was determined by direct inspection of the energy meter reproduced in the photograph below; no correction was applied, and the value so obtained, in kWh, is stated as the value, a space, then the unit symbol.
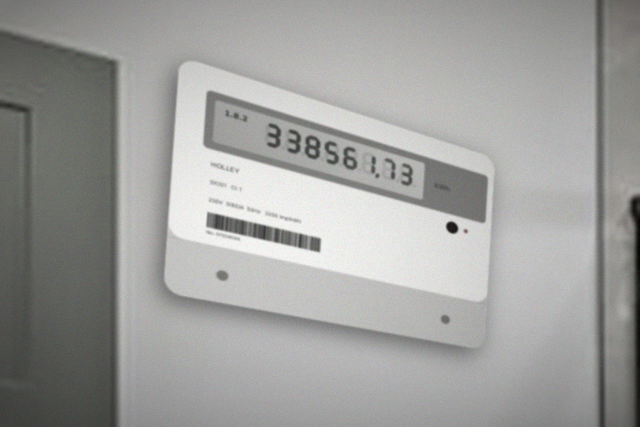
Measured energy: 338561.73 kWh
